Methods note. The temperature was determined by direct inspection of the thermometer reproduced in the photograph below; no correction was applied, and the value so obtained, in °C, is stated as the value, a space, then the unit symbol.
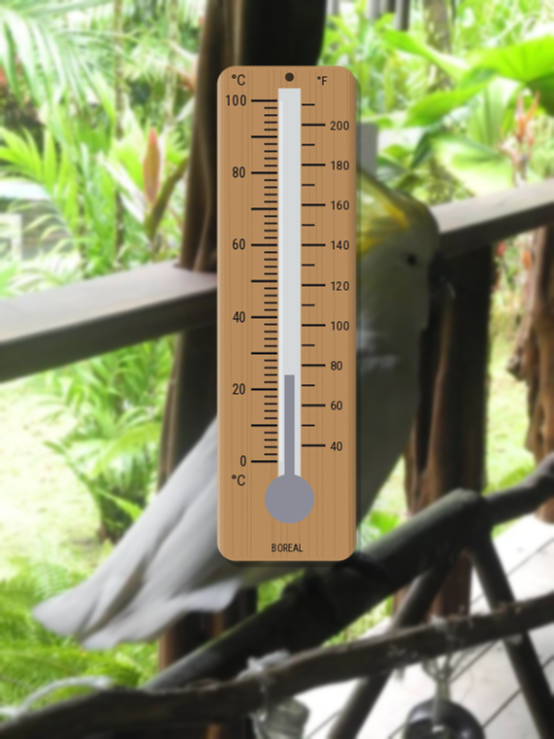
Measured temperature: 24 °C
